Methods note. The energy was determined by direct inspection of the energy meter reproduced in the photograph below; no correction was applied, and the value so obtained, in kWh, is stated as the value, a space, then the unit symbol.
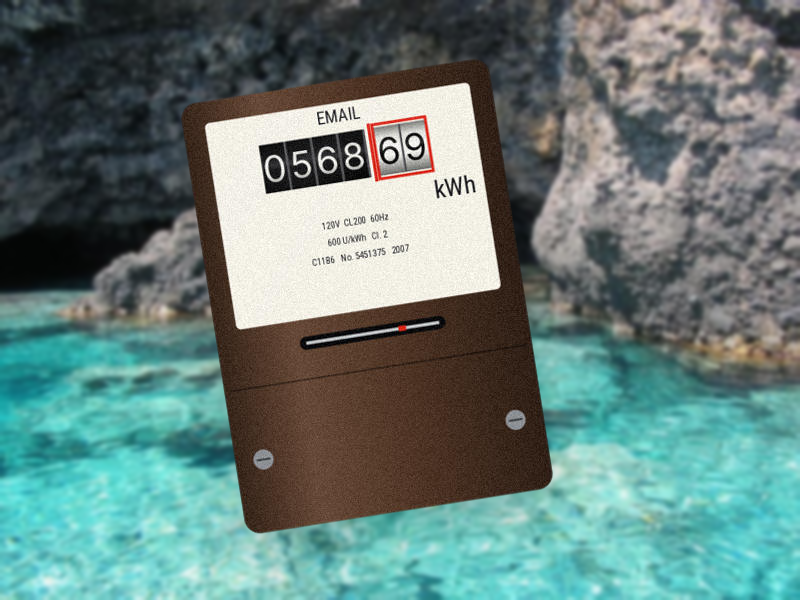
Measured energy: 568.69 kWh
